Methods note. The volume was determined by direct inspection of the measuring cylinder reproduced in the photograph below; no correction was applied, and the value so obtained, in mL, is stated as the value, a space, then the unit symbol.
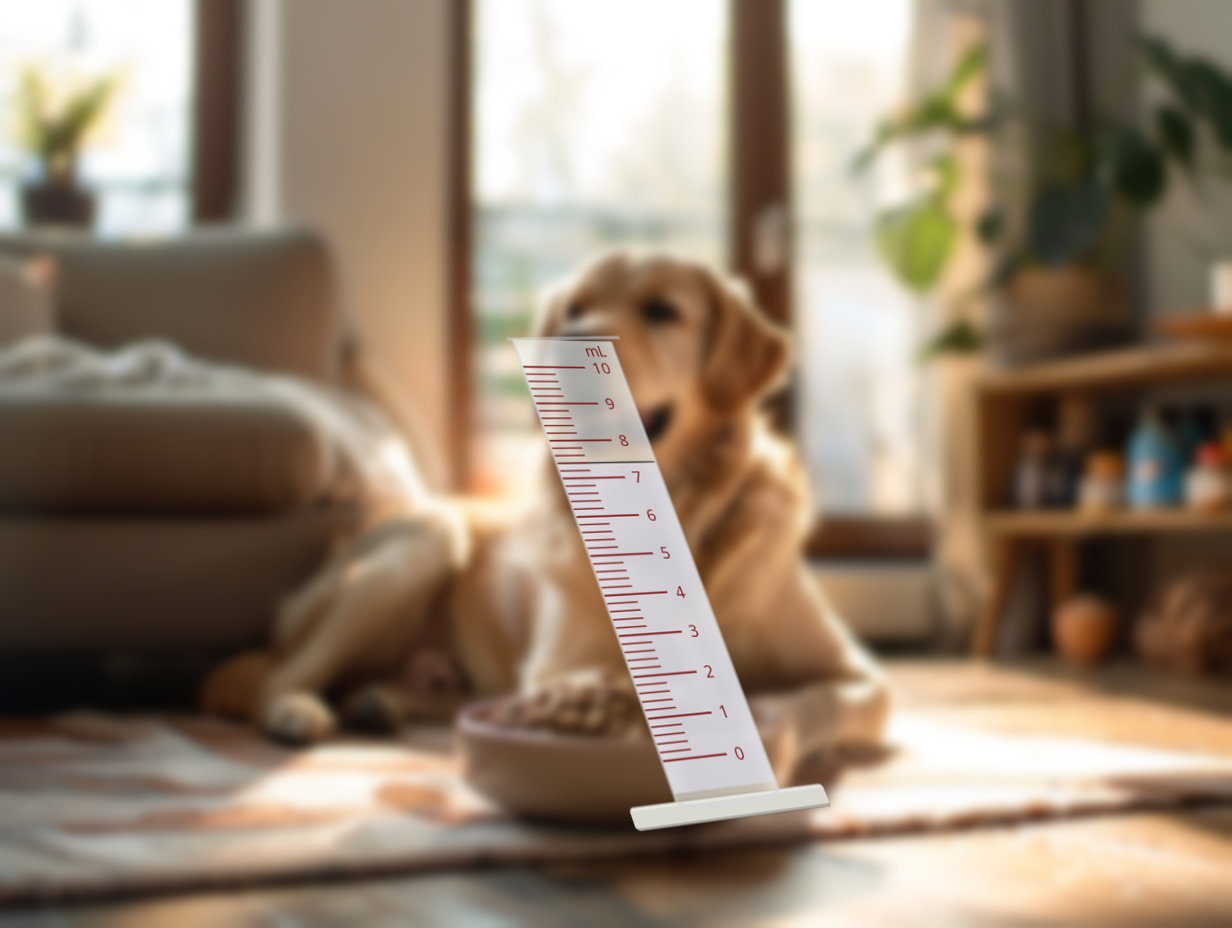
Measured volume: 7.4 mL
